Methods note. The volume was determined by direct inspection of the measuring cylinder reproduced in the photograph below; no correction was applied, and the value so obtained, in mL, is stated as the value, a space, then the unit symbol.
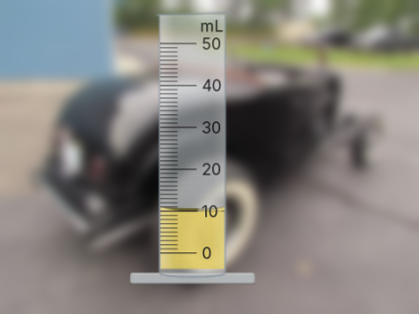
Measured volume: 10 mL
